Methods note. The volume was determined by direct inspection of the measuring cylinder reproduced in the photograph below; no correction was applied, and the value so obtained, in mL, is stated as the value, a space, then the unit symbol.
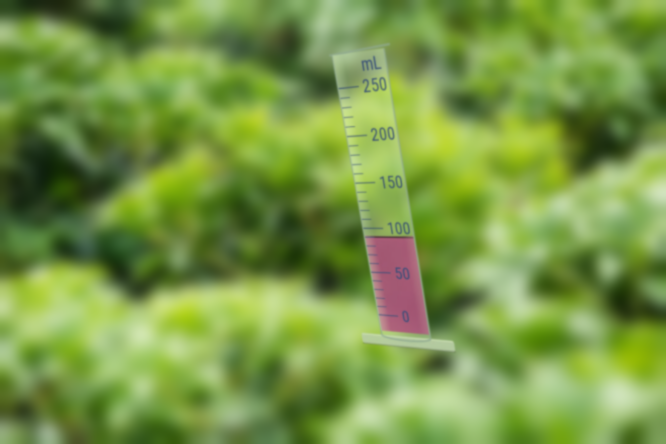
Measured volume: 90 mL
